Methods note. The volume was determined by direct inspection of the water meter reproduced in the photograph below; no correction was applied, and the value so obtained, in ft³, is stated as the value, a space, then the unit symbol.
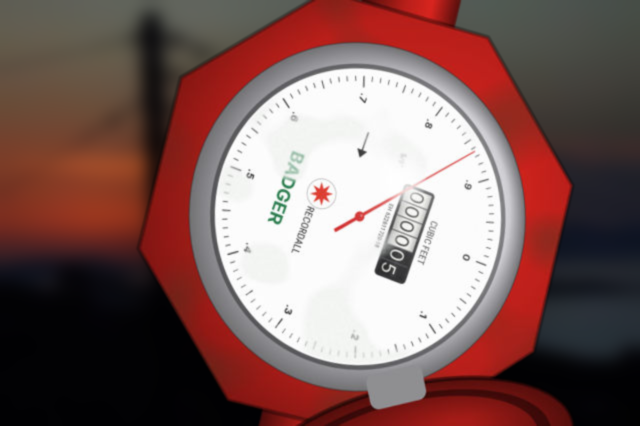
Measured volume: 4.86 ft³
